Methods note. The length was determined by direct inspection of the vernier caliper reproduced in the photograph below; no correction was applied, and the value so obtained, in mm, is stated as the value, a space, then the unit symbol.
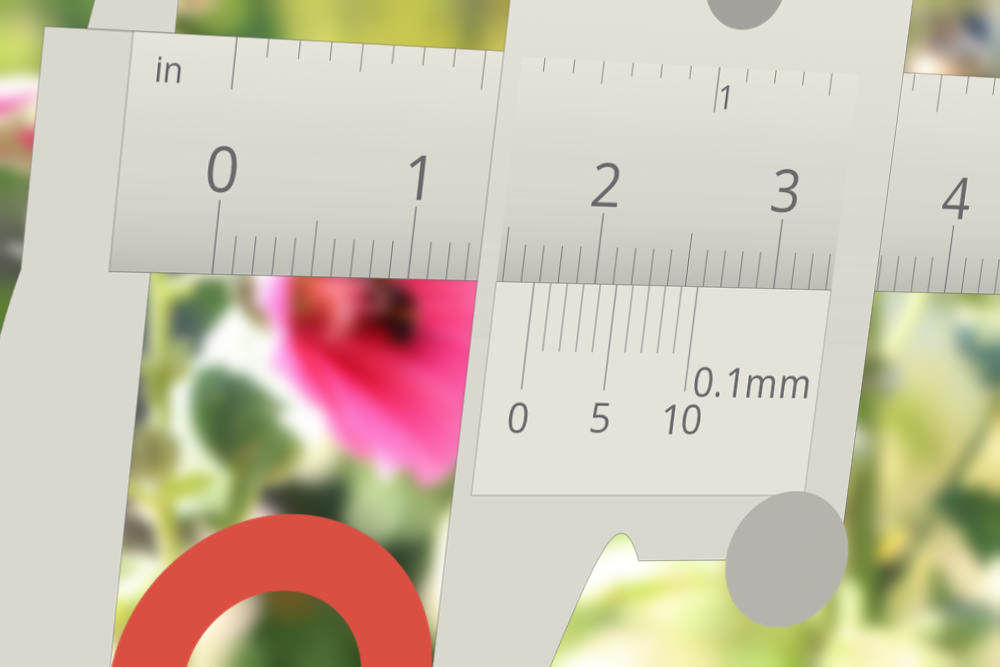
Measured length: 16.7 mm
